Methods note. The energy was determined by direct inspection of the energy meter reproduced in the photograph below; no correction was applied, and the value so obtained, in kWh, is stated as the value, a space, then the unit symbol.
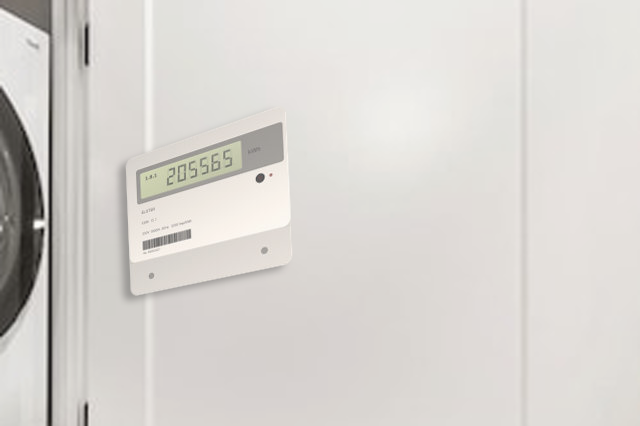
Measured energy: 205565 kWh
